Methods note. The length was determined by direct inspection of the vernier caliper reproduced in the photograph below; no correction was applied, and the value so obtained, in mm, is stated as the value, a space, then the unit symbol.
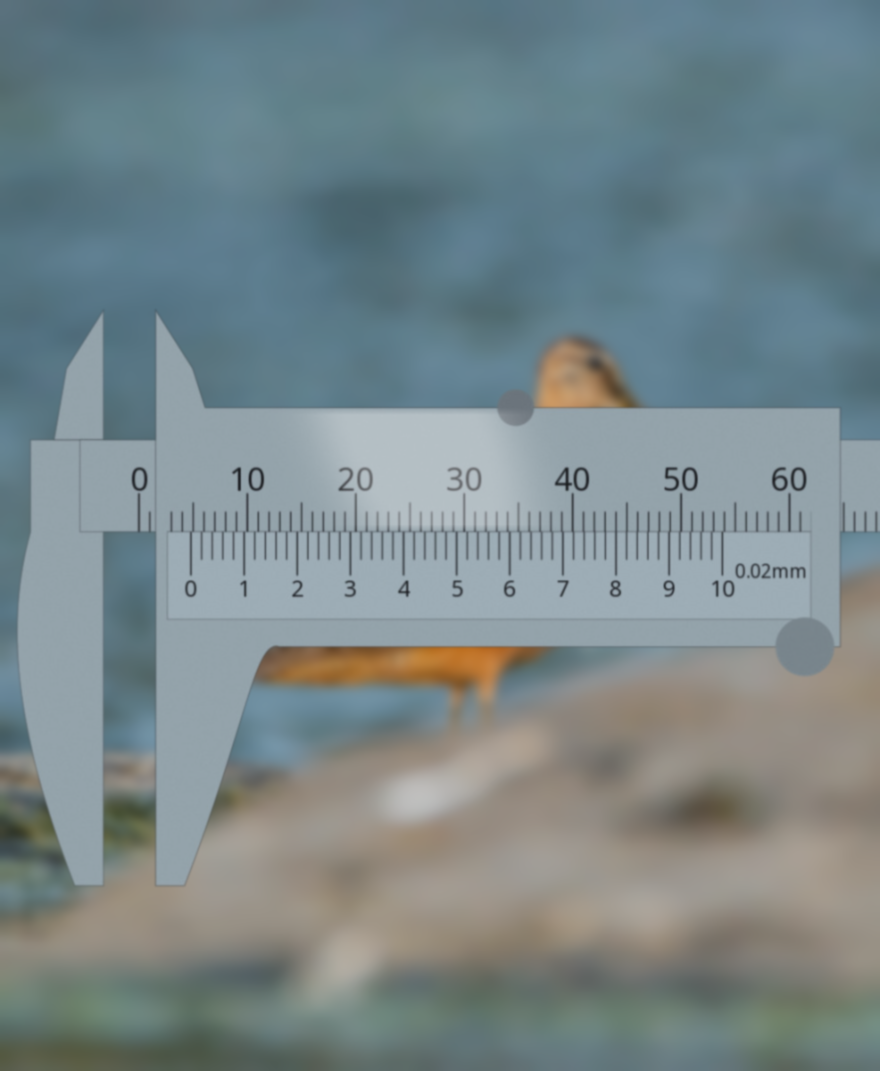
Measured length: 4.8 mm
